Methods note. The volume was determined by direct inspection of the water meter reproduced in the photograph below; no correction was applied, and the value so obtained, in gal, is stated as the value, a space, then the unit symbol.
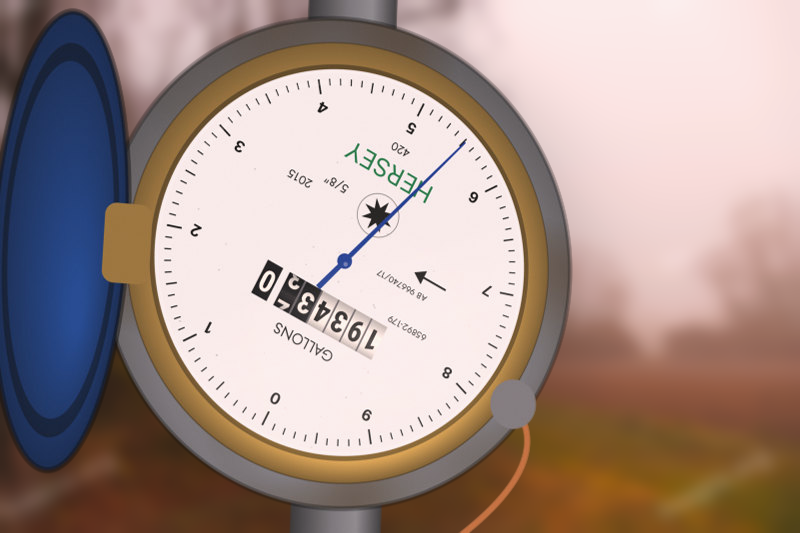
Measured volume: 1934325.5 gal
